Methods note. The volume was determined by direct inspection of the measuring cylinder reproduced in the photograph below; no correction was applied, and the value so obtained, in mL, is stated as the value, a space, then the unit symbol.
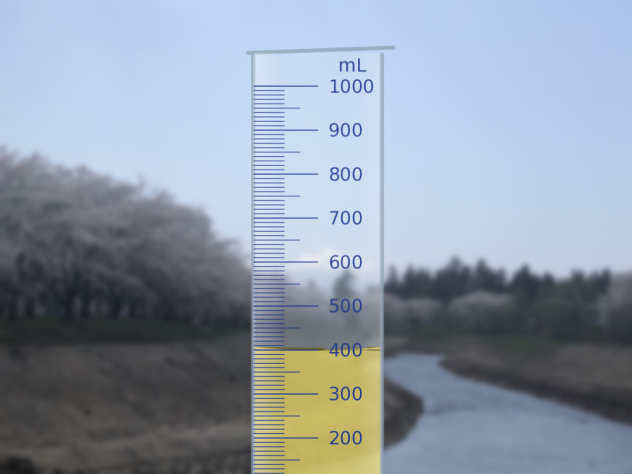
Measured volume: 400 mL
